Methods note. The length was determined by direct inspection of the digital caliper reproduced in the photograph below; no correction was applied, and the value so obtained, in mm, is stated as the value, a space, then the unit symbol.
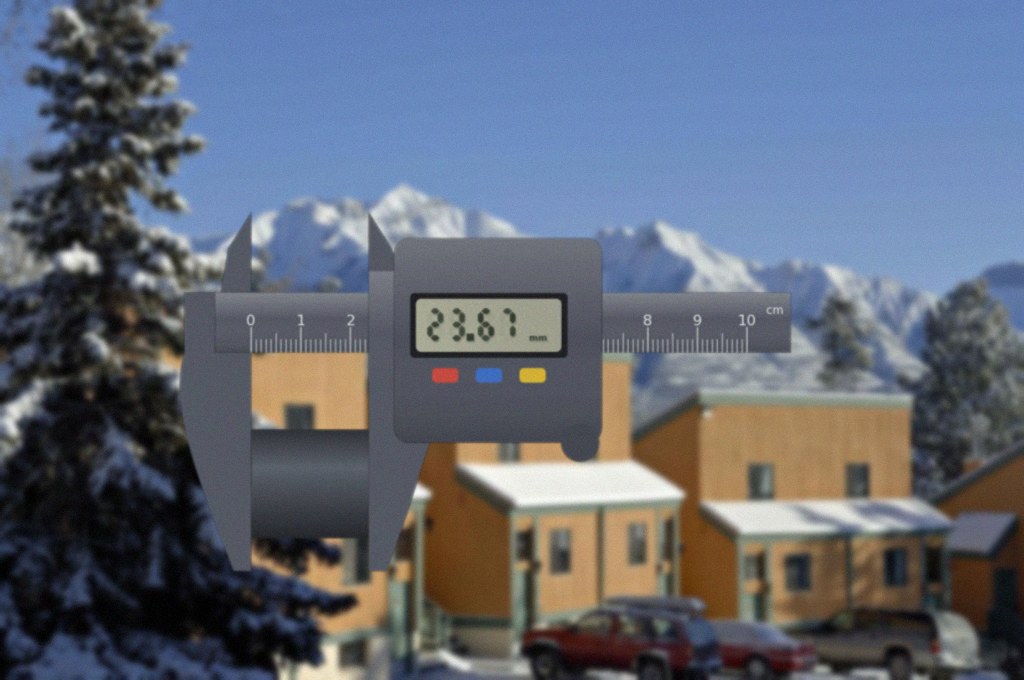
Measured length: 23.67 mm
